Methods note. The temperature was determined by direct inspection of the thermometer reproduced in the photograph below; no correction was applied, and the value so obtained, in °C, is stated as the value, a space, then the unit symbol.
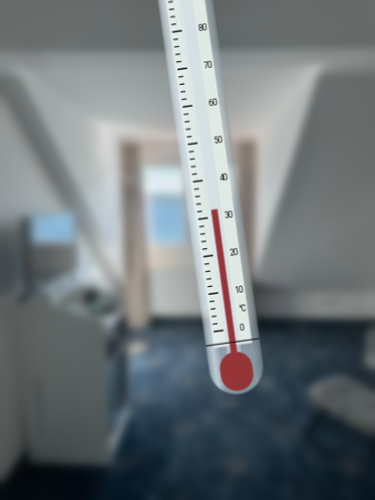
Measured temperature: 32 °C
